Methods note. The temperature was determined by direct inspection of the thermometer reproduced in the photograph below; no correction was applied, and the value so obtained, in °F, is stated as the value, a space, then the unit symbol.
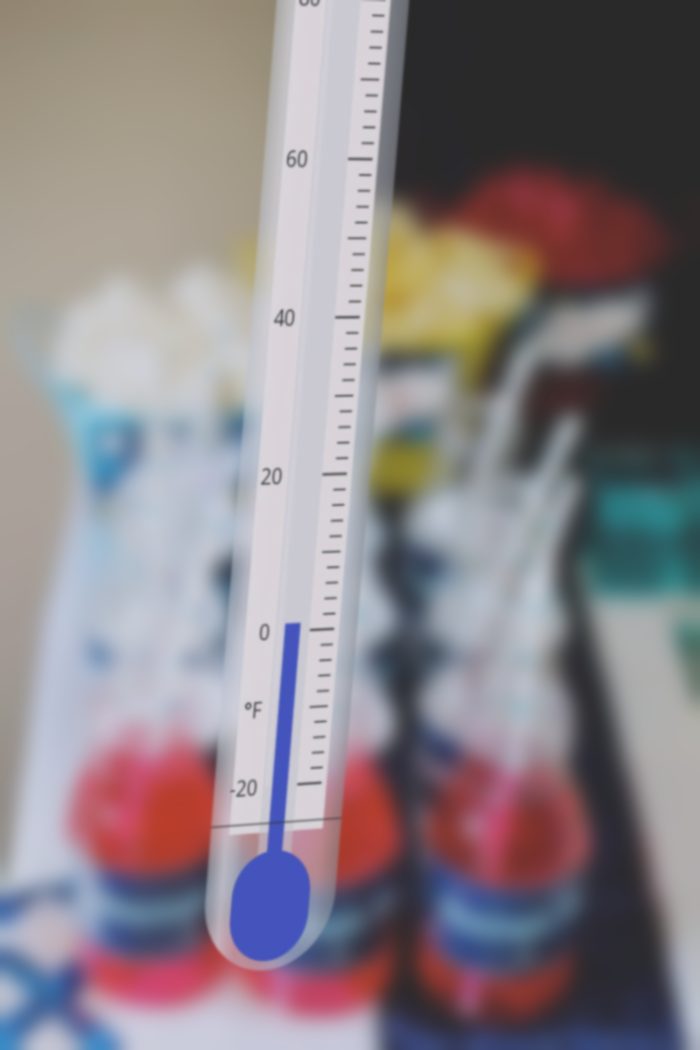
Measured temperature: 1 °F
